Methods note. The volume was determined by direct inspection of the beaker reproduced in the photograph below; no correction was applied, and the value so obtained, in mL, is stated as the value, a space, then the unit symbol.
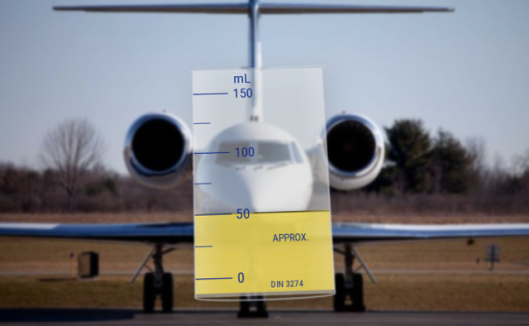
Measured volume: 50 mL
